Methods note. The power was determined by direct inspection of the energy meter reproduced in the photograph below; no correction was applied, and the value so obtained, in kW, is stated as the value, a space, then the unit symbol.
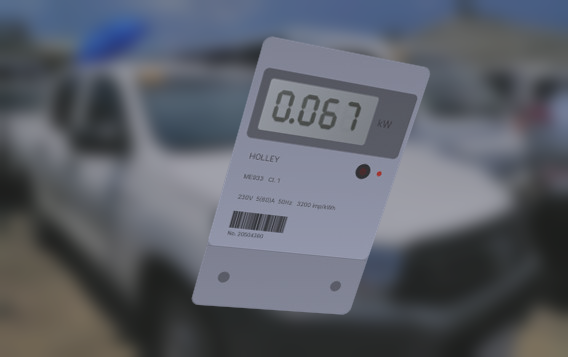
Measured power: 0.067 kW
